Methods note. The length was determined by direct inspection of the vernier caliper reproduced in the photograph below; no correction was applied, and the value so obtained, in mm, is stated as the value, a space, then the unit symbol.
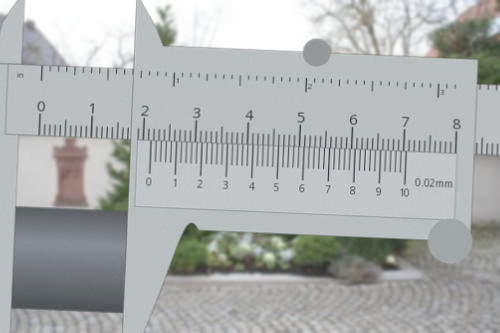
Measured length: 21.5 mm
